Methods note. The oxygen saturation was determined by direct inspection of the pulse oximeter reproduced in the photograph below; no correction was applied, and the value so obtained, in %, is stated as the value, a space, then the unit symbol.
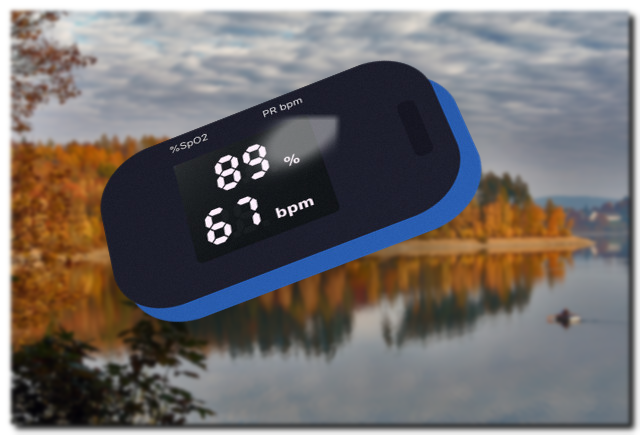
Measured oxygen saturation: 89 %
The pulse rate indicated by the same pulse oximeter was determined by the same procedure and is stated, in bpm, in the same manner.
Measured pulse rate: 67 bpm
